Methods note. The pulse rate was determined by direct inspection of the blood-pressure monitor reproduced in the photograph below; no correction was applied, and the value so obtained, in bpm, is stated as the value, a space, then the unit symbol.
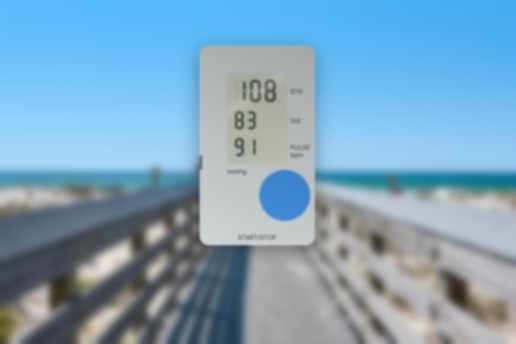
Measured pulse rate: 91 bpm
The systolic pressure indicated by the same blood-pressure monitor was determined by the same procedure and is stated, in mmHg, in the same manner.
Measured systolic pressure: 108 mmHg
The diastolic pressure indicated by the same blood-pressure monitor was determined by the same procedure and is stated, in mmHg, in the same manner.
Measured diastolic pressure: 83 mmHg
